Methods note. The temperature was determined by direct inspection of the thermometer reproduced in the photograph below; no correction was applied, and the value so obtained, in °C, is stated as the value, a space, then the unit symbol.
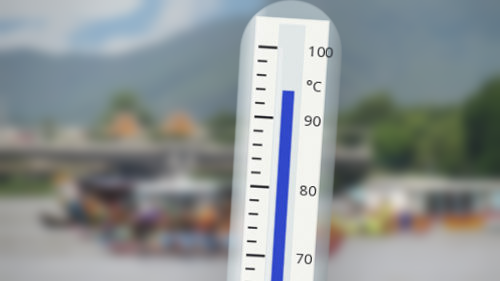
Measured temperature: 94 °C
